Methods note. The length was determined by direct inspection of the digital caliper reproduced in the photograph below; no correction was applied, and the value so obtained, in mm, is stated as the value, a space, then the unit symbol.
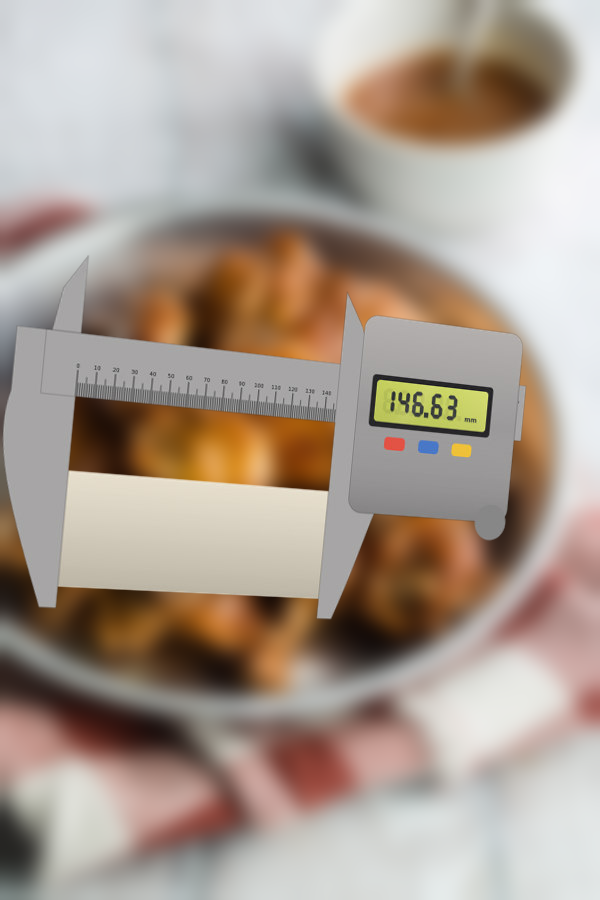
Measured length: 146.63 mm
